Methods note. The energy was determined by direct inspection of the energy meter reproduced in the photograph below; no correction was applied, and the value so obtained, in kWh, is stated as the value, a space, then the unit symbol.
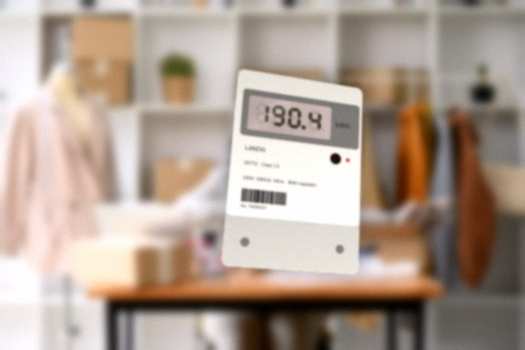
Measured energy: 190.4 kWh
